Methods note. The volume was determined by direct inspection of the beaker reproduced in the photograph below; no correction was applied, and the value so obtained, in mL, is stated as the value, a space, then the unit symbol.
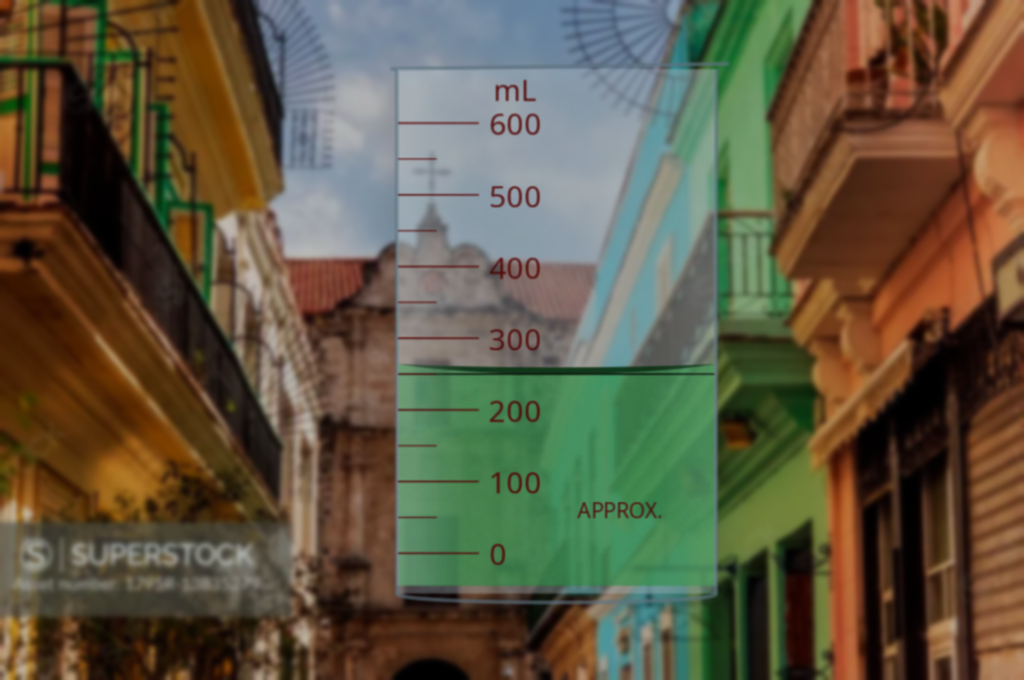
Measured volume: 250 mL
